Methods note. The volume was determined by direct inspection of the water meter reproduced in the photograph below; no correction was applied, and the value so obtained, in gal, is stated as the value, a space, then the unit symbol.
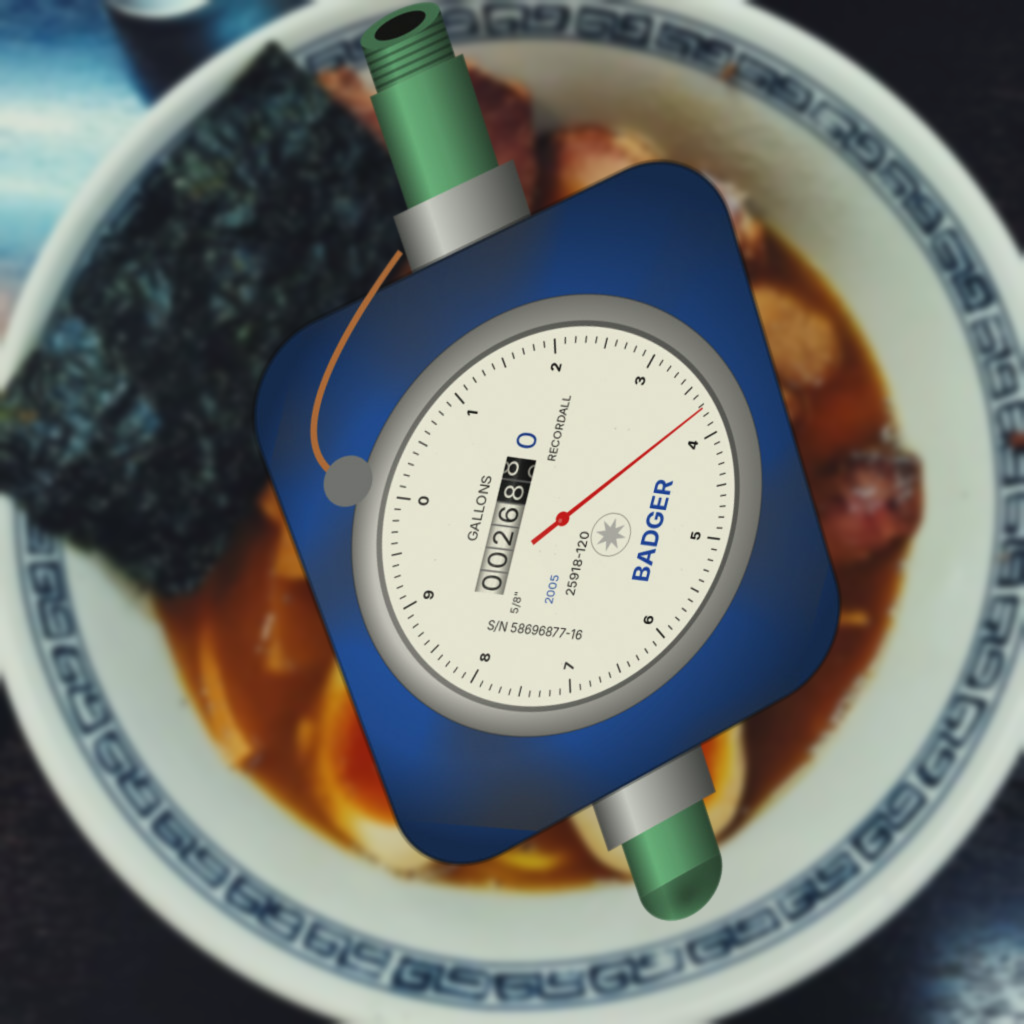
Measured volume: 26883.7 gal
